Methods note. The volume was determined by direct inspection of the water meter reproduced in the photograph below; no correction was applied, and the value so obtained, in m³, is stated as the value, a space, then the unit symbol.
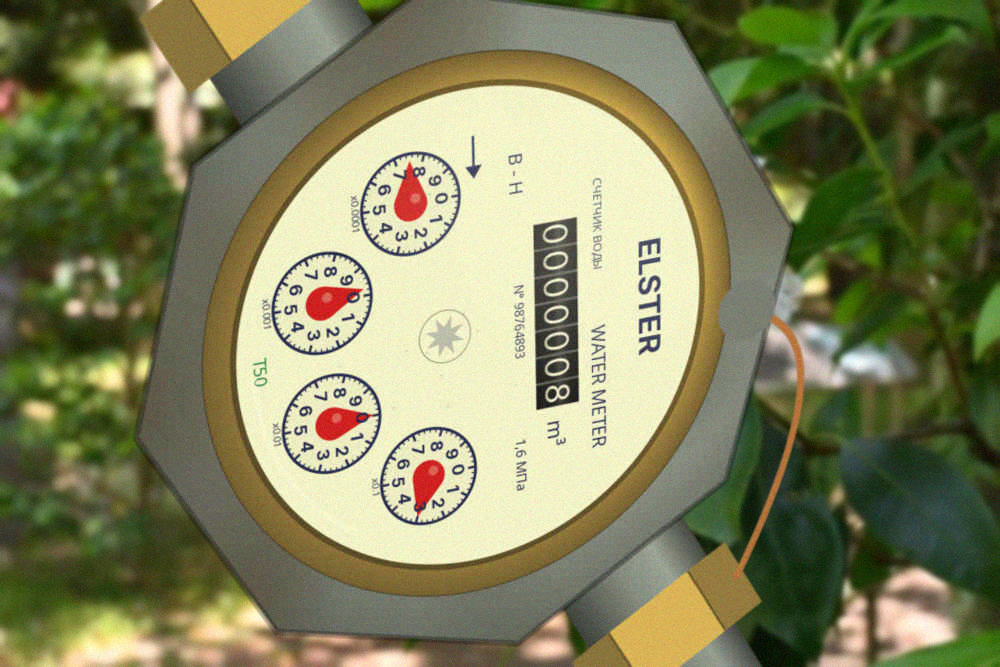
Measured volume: 8.2997 m³
